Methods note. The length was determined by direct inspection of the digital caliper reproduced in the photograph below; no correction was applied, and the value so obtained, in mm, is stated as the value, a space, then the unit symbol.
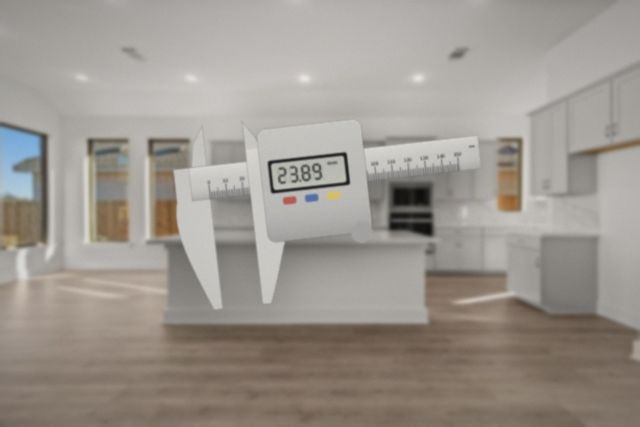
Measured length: 23.89 mm
